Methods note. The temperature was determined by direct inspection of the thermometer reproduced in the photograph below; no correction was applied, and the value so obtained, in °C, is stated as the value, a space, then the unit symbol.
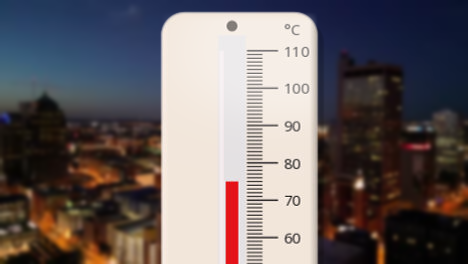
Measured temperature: 75 °C
